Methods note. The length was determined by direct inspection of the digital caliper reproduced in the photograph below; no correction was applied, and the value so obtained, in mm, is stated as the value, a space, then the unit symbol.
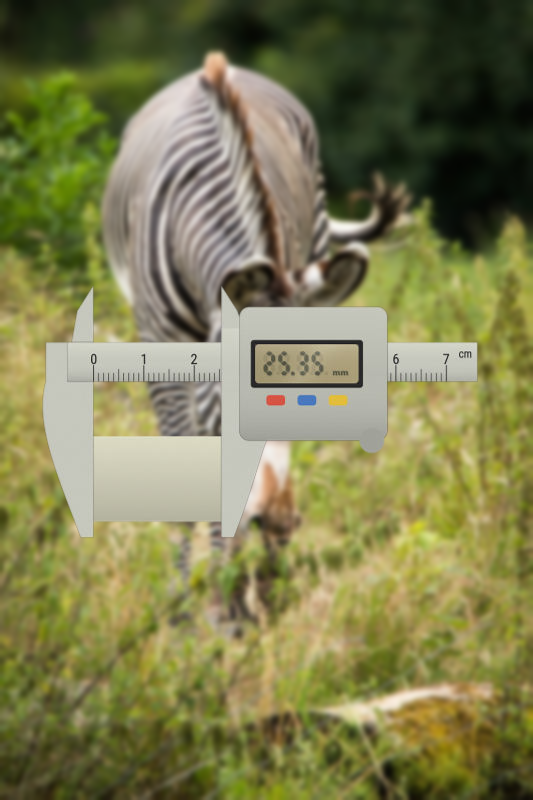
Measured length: 25.35 mm
